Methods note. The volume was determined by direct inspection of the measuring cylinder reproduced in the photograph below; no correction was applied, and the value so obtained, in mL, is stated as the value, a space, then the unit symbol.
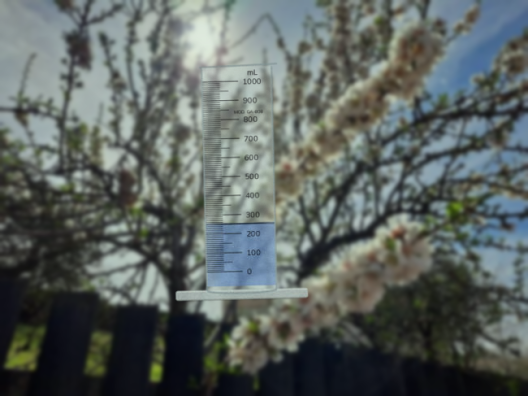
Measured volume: 250 mL
